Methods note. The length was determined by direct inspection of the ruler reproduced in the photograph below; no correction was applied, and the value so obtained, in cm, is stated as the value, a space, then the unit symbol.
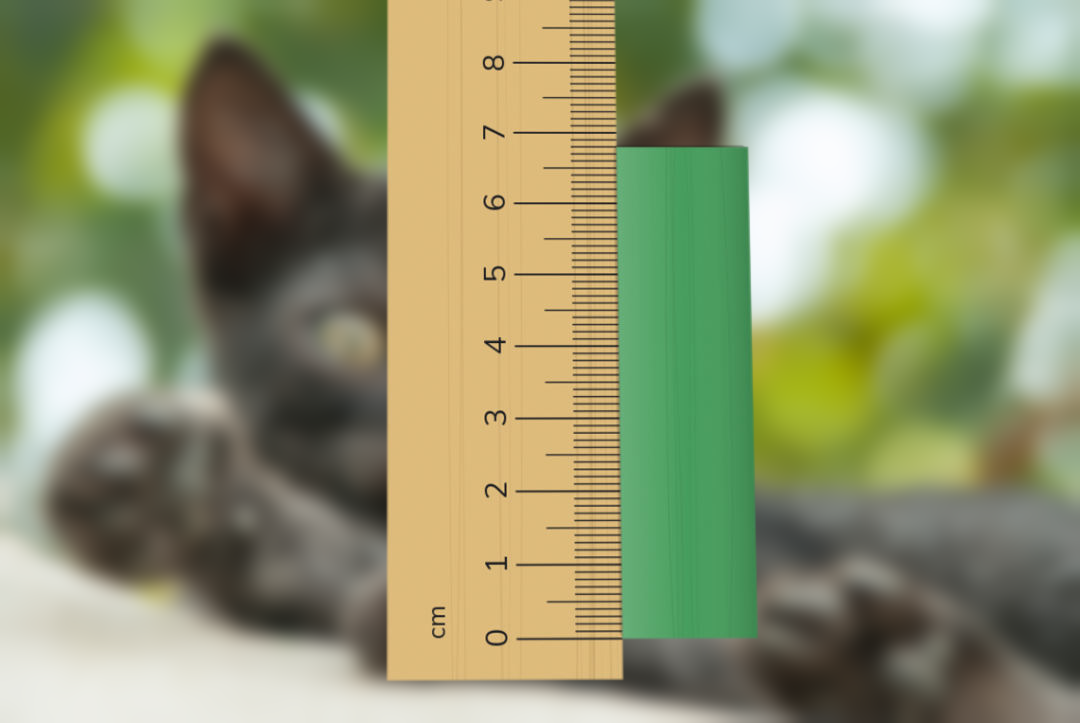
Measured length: 6.8 cm
